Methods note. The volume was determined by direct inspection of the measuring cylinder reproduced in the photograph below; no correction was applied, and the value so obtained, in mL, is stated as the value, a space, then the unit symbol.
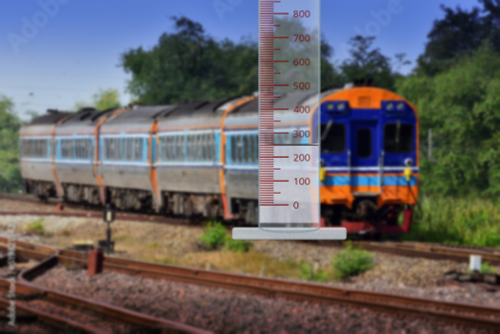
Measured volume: 250 mL
